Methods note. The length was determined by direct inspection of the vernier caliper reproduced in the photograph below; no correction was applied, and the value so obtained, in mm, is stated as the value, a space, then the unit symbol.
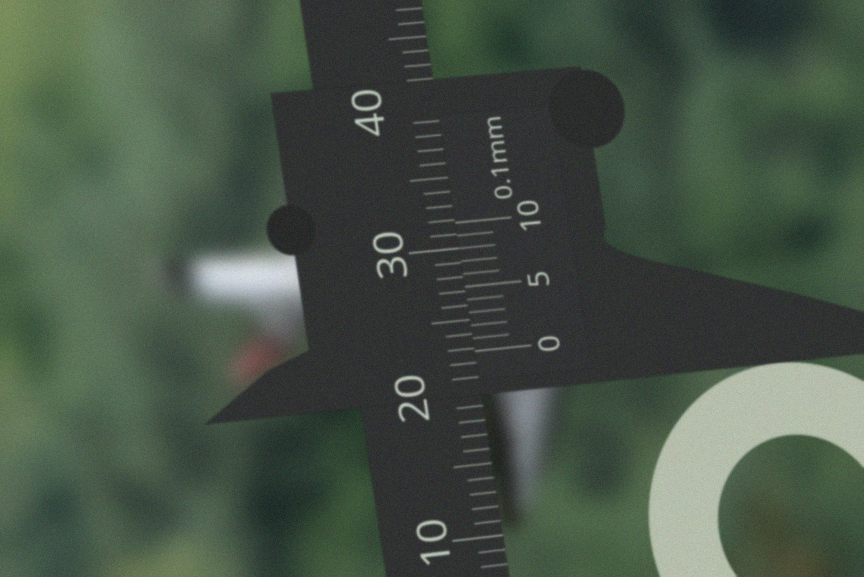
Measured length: 22.8 mm
